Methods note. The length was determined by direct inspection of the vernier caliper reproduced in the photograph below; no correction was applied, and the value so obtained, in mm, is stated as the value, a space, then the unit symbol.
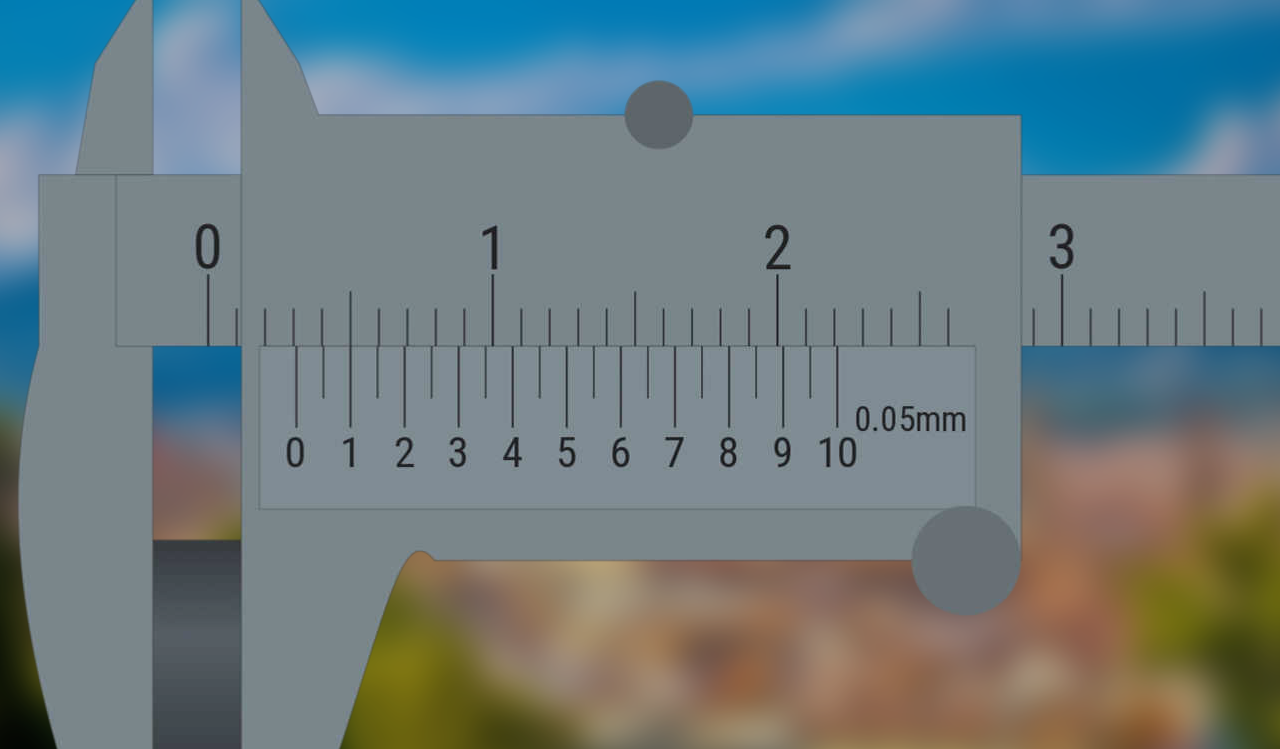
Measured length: 3.10 mm
